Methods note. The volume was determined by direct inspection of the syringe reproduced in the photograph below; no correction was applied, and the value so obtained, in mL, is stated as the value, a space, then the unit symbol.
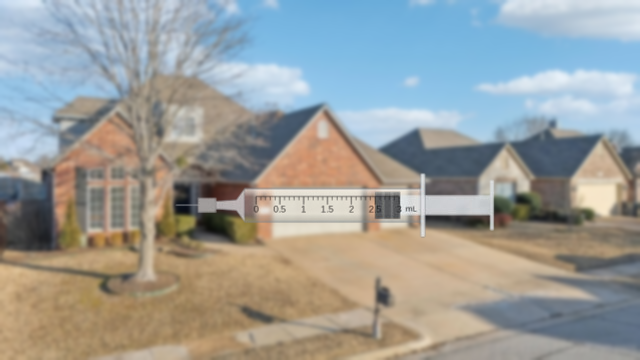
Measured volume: 2.5 mL
